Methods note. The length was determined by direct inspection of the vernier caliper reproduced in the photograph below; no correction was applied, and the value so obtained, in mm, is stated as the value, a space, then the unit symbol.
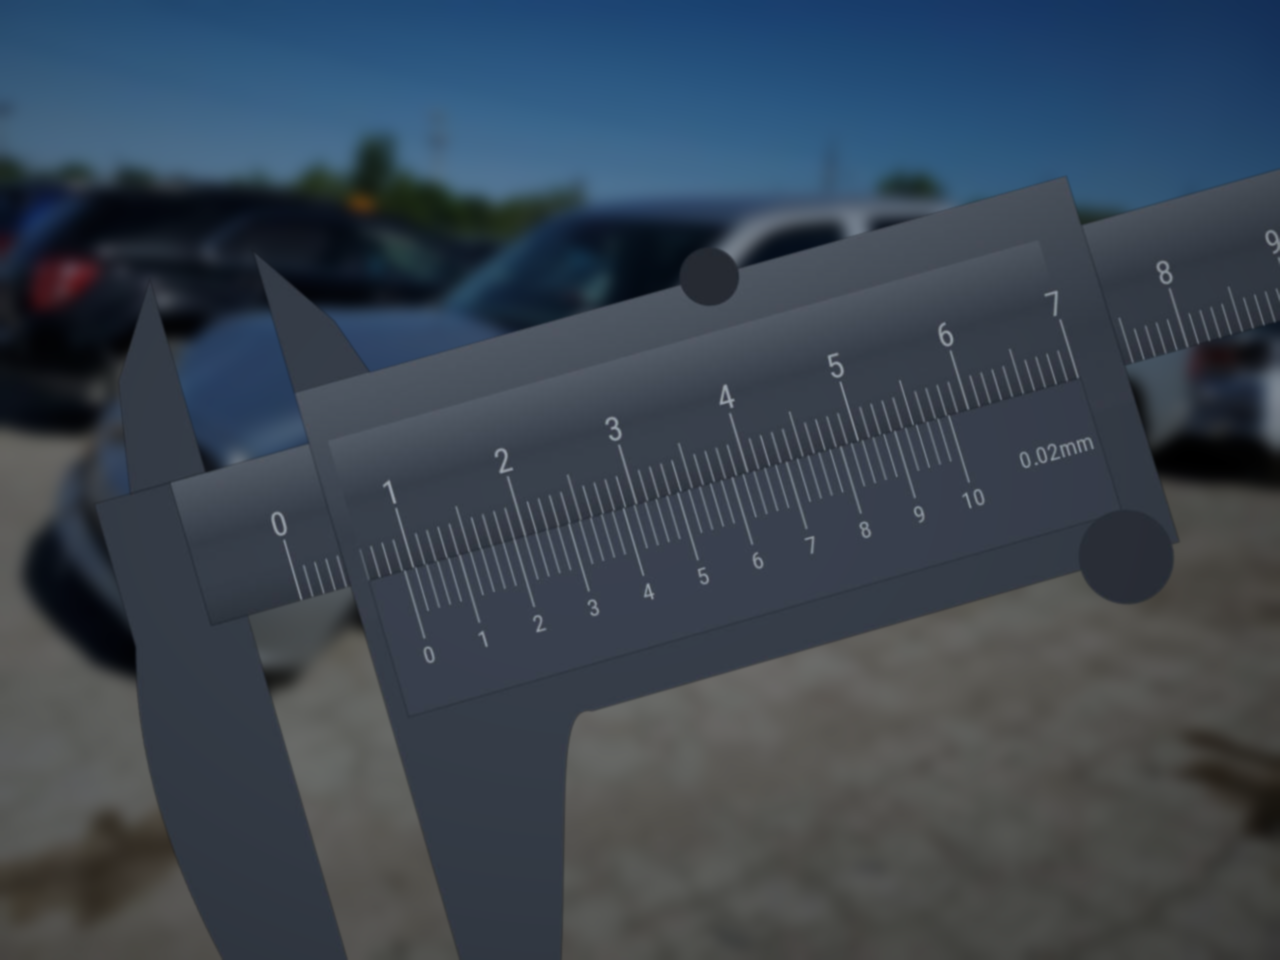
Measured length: 9.2 mm
